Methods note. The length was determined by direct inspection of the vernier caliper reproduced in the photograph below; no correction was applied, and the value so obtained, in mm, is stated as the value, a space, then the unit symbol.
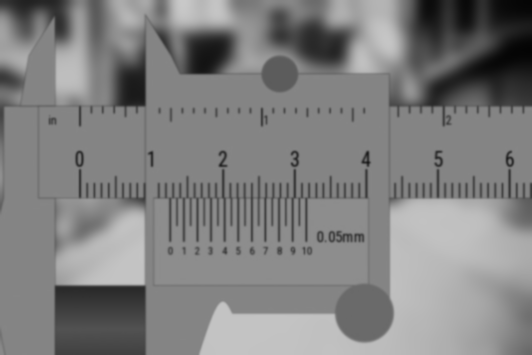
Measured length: 12.6 mm
